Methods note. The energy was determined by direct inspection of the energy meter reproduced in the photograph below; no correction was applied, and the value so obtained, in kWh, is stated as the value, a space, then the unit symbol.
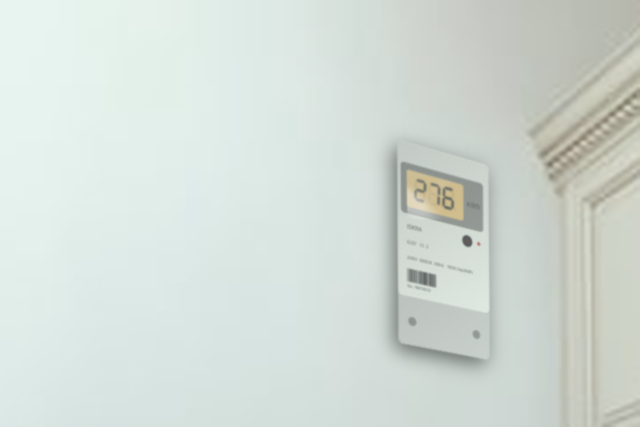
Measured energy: 276 kWh
